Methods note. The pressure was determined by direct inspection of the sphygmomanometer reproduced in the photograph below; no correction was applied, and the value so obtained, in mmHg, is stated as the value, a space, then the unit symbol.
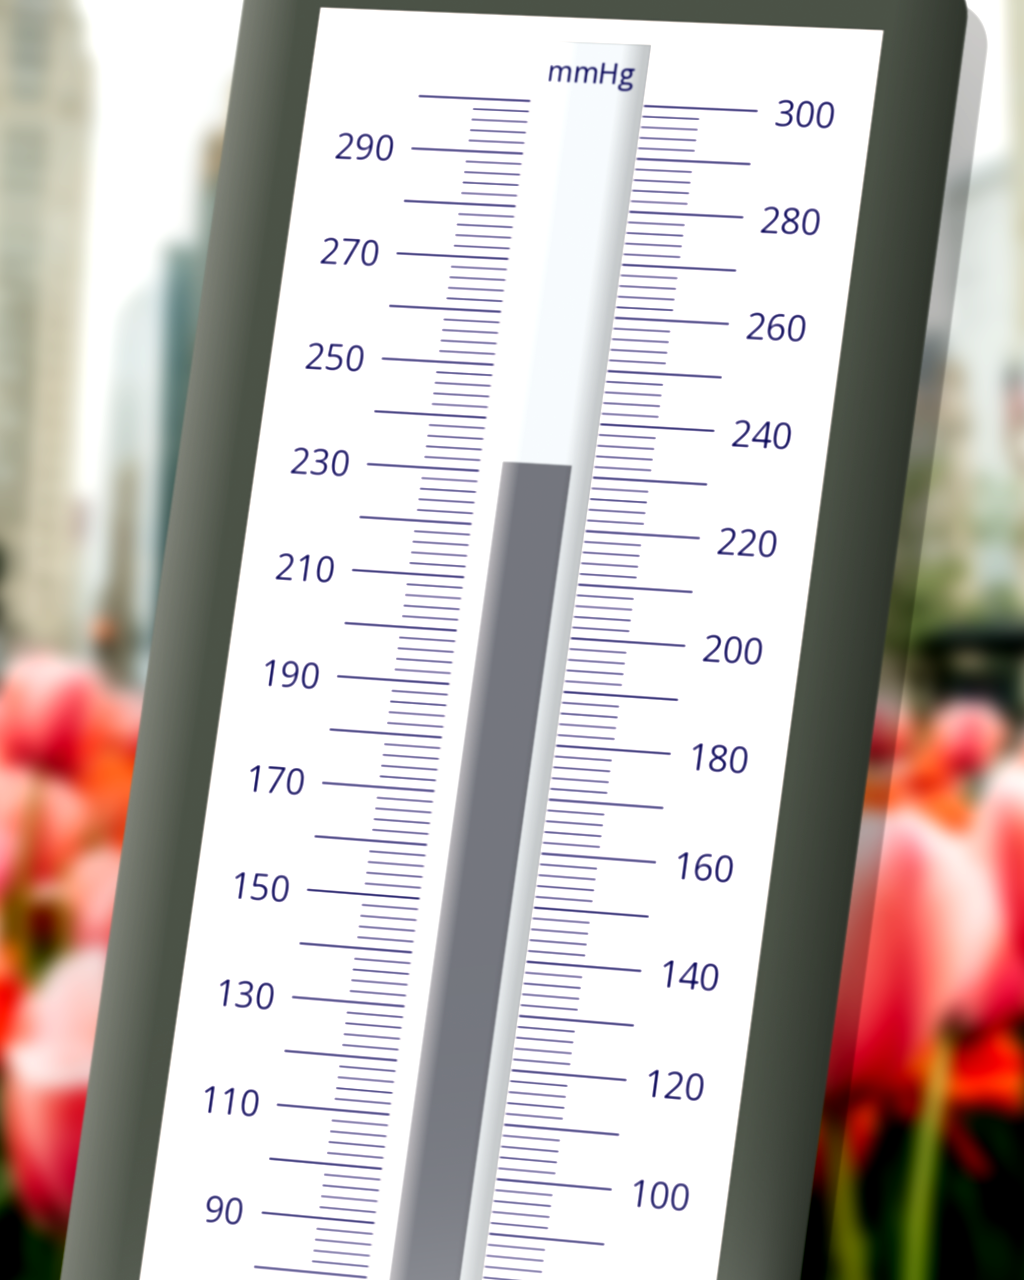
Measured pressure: 232 mmHg
